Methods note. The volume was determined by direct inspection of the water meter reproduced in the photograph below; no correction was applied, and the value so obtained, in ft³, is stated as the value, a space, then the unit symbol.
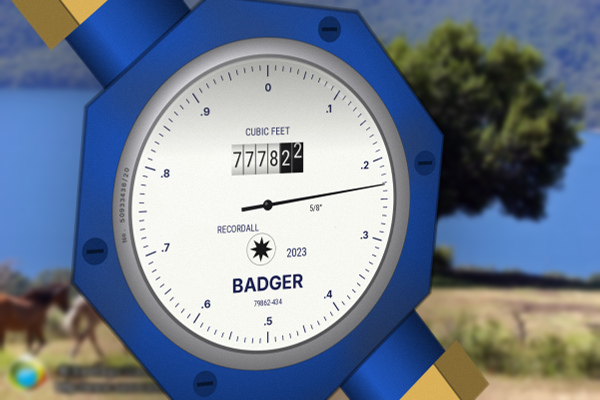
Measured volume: 777822.23 ft³
